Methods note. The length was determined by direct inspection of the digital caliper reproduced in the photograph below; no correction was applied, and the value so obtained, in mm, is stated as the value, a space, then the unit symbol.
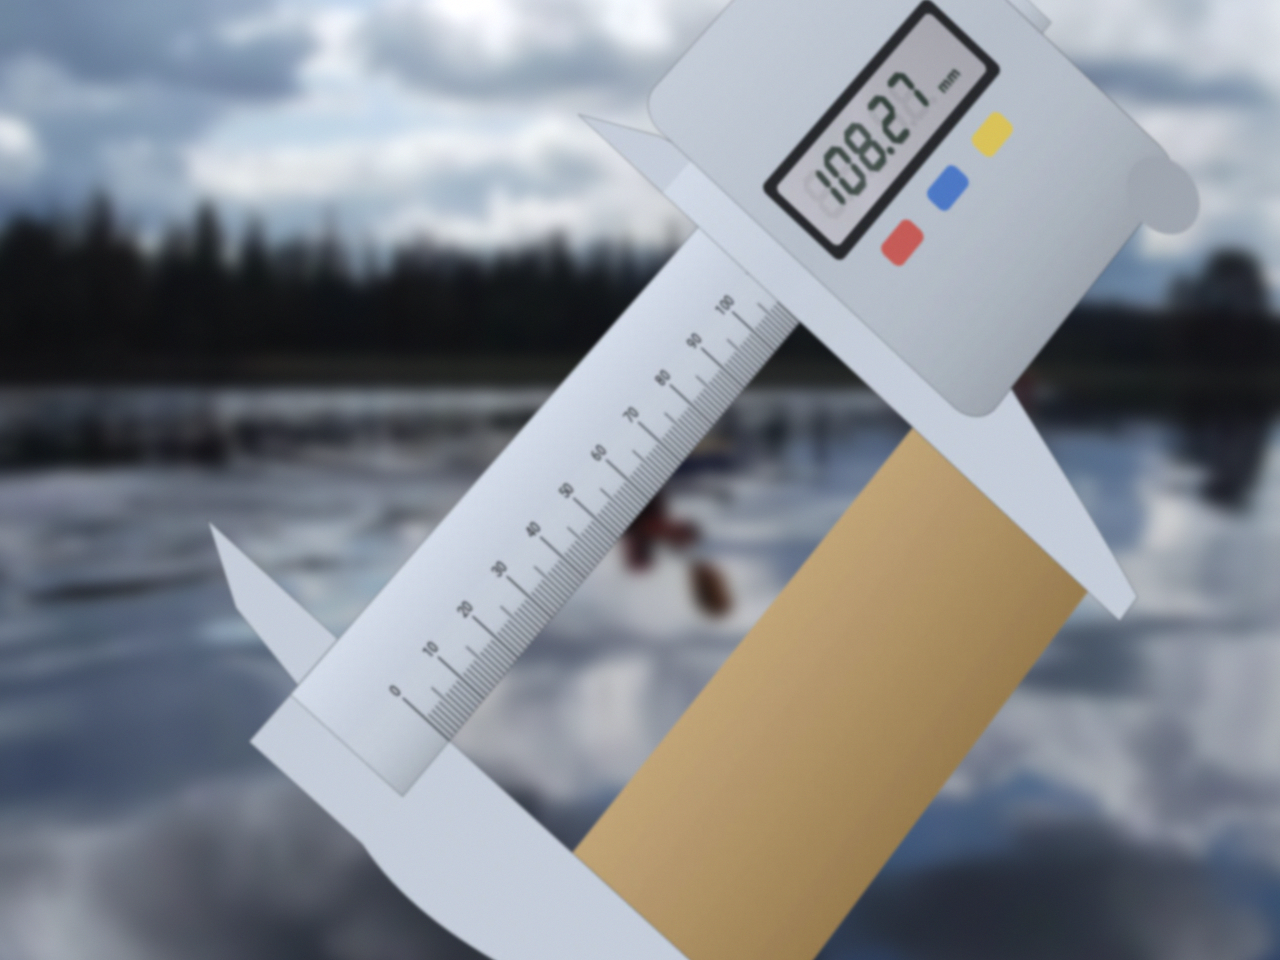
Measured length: 108.27 mm
